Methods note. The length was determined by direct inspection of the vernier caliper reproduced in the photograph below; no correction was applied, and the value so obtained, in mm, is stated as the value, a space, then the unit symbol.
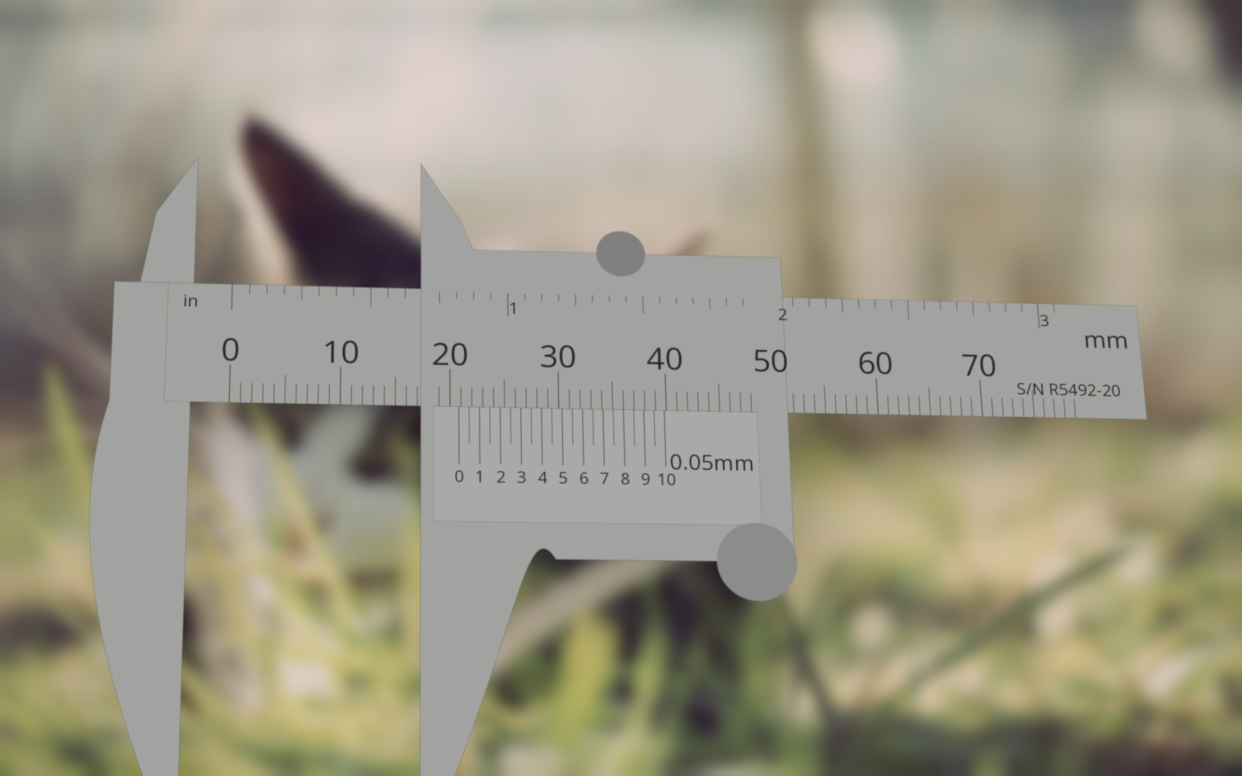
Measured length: 20.8 mm
